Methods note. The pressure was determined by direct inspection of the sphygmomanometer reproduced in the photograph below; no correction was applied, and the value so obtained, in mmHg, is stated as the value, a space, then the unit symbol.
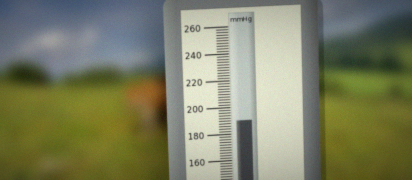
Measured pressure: 190 mmHg
